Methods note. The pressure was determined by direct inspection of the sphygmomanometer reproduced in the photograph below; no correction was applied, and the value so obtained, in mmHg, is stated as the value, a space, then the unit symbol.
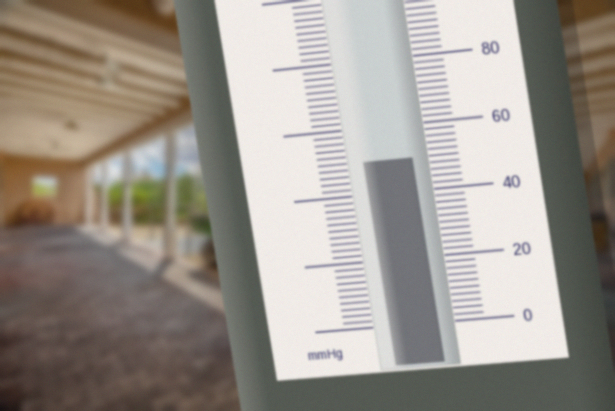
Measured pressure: 50 mmHg
